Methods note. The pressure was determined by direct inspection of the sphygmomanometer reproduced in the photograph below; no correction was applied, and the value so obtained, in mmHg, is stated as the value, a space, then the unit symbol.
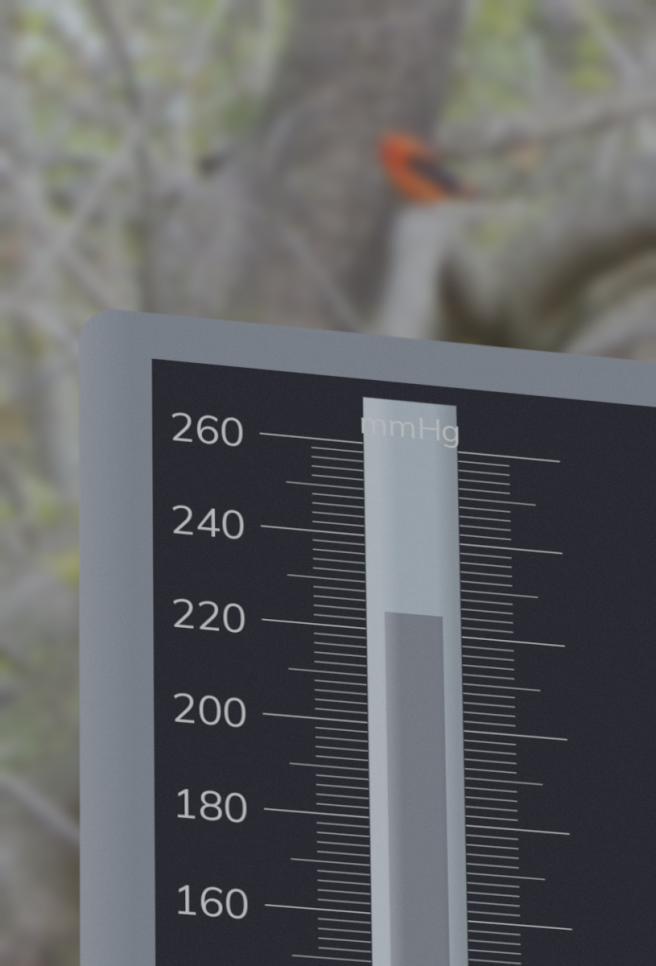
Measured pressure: 224 mmHg
